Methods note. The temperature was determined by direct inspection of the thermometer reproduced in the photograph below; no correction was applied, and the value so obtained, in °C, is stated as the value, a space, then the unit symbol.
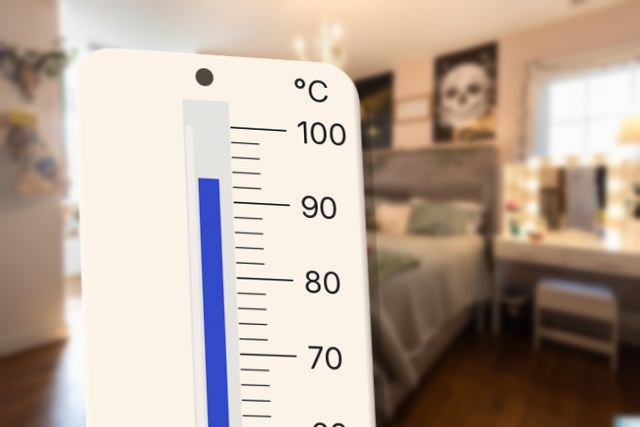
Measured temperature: 93 °C
